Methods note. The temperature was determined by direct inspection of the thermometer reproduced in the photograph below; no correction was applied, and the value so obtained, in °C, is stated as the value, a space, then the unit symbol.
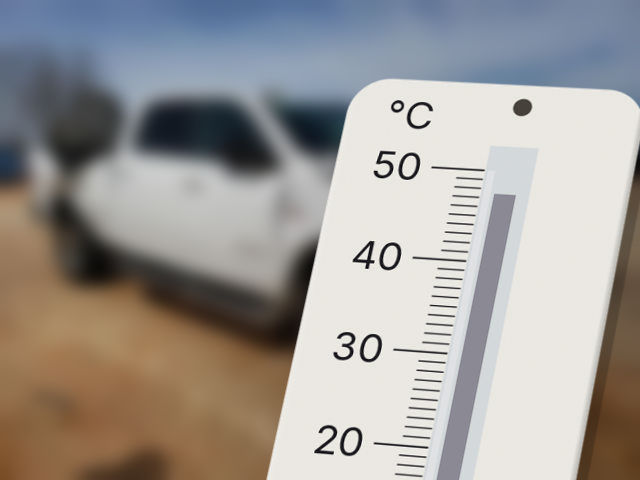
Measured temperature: 47.5 °C
